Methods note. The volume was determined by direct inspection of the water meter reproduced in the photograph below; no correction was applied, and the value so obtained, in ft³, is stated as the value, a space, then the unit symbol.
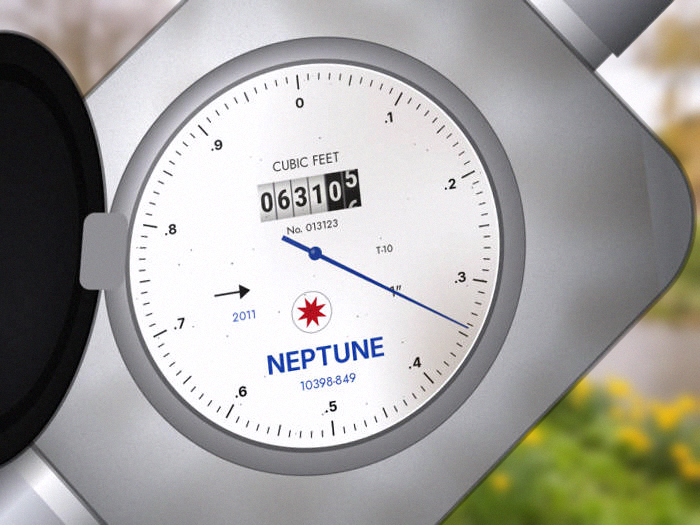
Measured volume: 63105.34 ft³
